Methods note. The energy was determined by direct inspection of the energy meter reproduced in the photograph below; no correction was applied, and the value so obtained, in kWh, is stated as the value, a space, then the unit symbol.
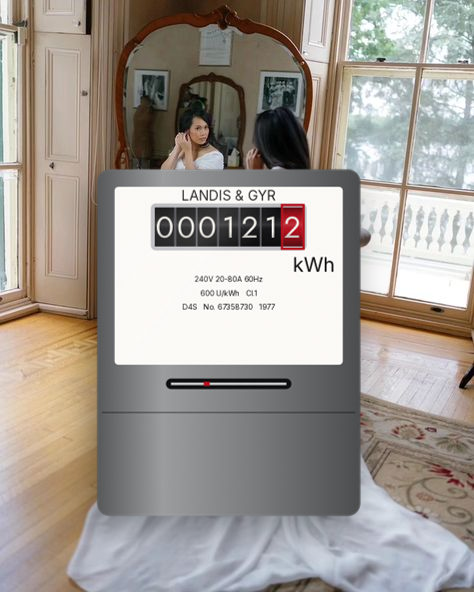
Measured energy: 121.2 kWh
